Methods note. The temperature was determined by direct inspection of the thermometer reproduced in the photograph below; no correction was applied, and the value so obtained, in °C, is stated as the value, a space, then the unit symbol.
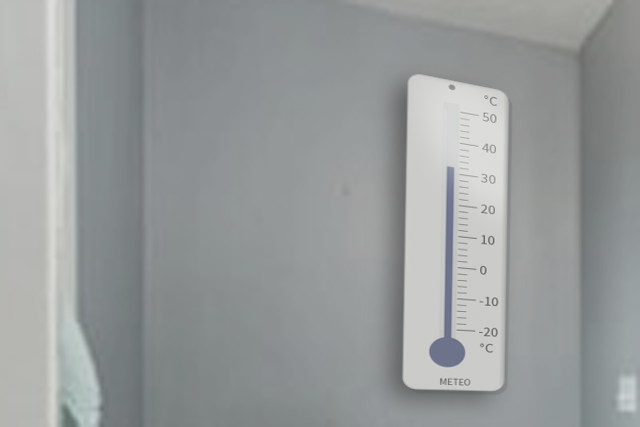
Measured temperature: 32 °C
